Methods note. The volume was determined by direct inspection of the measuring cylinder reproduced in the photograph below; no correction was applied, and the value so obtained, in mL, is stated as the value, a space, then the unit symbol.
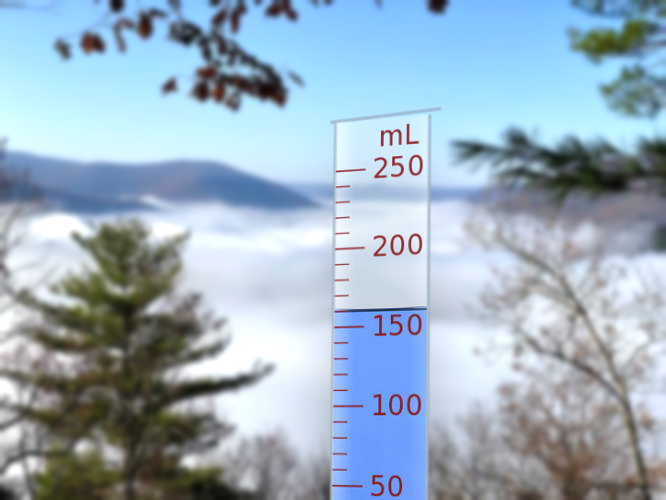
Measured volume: 160 mL
